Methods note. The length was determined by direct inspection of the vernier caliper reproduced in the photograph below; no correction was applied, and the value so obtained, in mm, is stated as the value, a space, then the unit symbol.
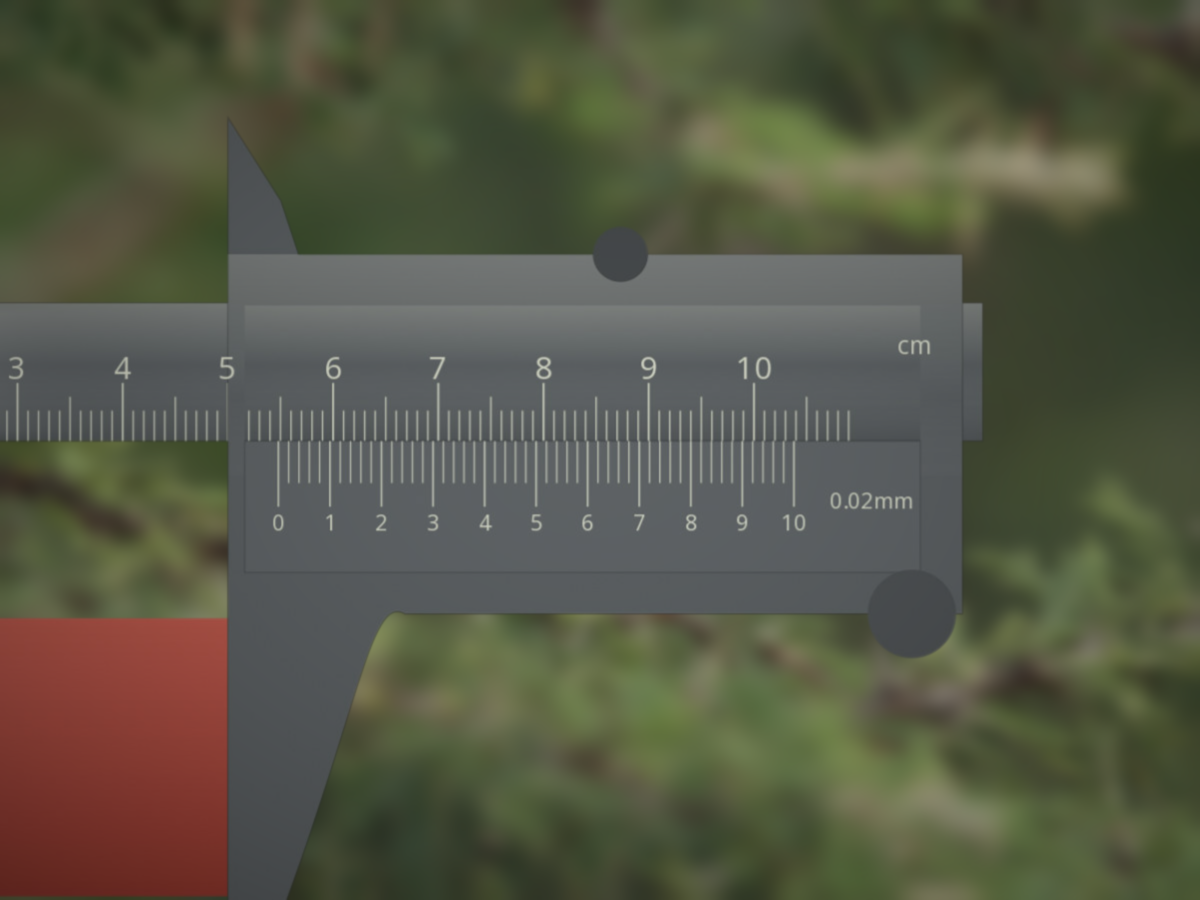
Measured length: 54.8 mm
